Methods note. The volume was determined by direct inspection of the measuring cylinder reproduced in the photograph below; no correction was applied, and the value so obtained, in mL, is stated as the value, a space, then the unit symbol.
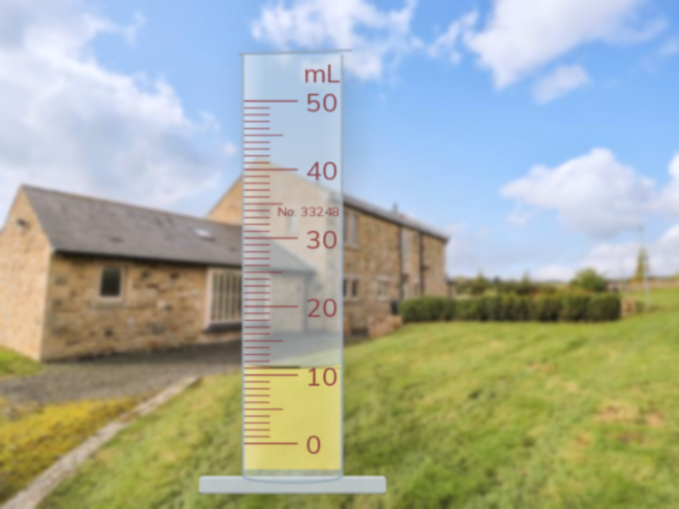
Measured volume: 11 mL
